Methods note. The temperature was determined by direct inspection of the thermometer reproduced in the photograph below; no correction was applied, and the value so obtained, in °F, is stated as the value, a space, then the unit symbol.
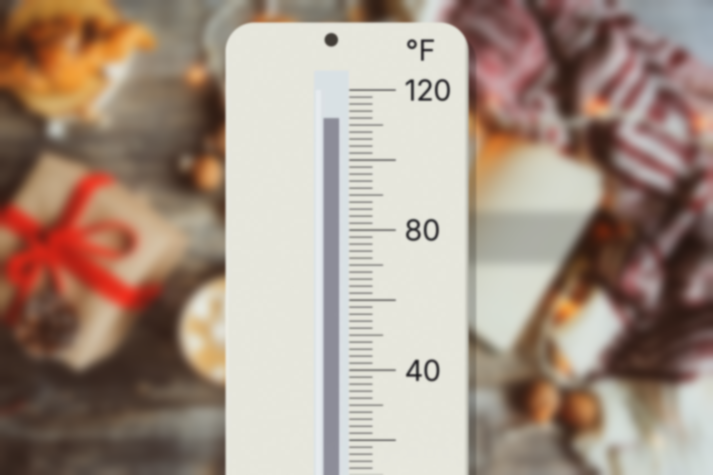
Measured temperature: 112 °F
